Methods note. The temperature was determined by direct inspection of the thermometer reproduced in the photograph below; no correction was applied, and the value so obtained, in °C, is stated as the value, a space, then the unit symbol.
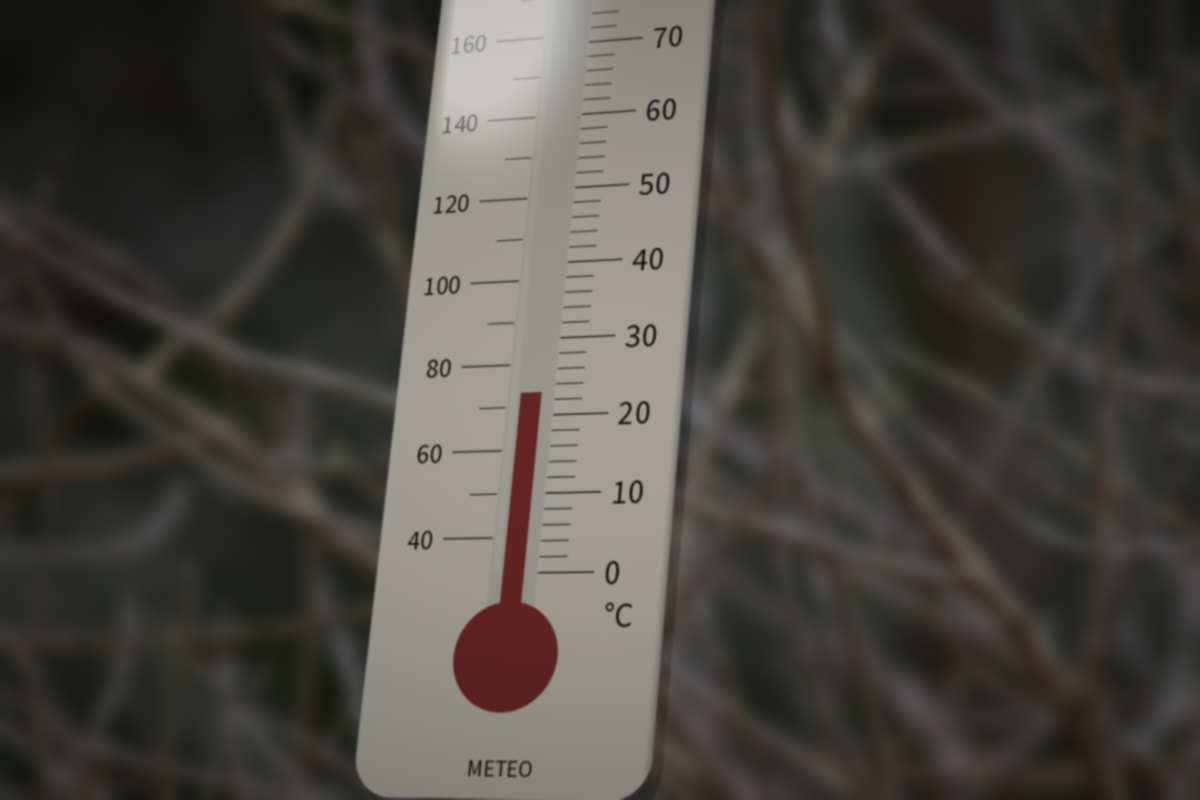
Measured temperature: 23 °C
